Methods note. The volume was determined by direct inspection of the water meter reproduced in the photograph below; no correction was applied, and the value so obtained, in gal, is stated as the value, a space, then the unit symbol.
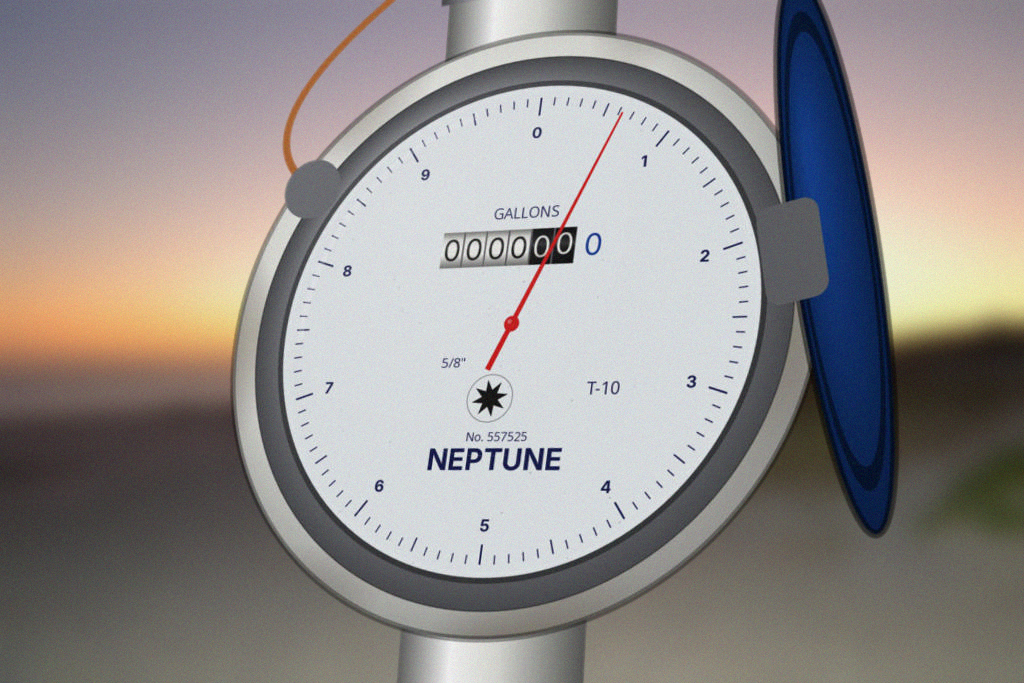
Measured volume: 0.6 gal
